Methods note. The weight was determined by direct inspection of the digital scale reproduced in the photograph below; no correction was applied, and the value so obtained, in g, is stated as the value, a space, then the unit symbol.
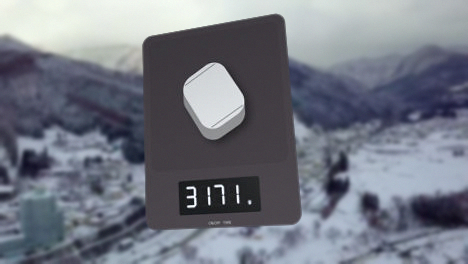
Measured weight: 3171 g
